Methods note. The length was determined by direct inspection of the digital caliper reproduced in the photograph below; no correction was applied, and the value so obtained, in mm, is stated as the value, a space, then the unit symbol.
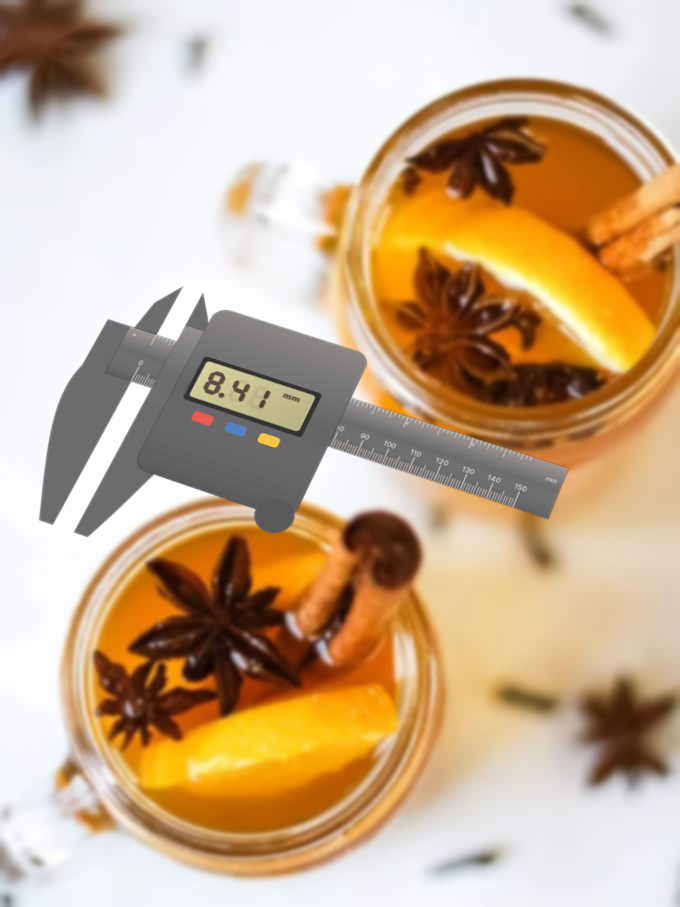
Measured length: 8.41 mm
